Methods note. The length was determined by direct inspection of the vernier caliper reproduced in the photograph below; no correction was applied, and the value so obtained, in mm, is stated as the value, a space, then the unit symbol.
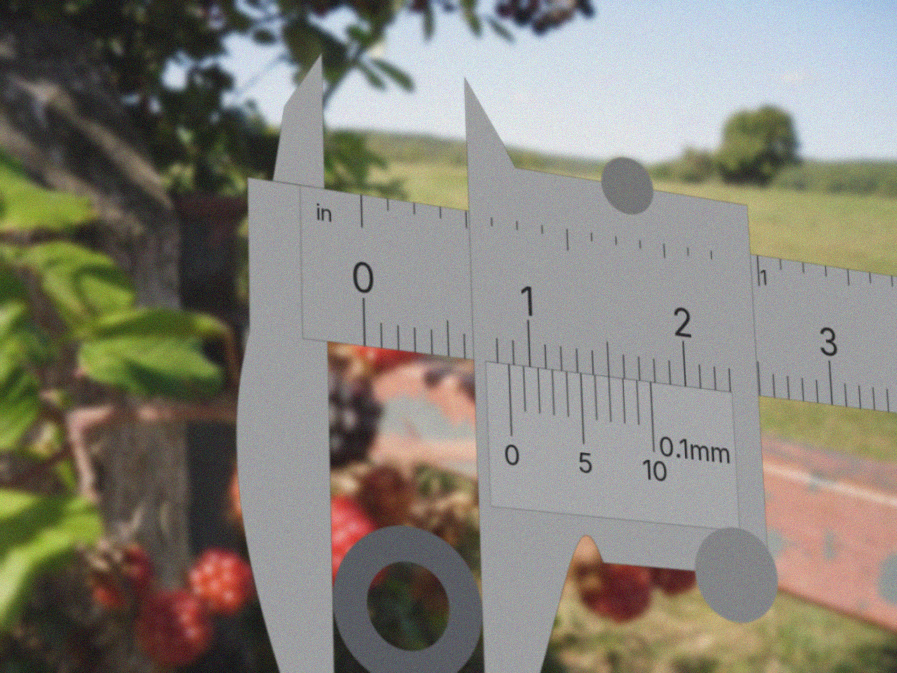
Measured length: 8.7 mm
